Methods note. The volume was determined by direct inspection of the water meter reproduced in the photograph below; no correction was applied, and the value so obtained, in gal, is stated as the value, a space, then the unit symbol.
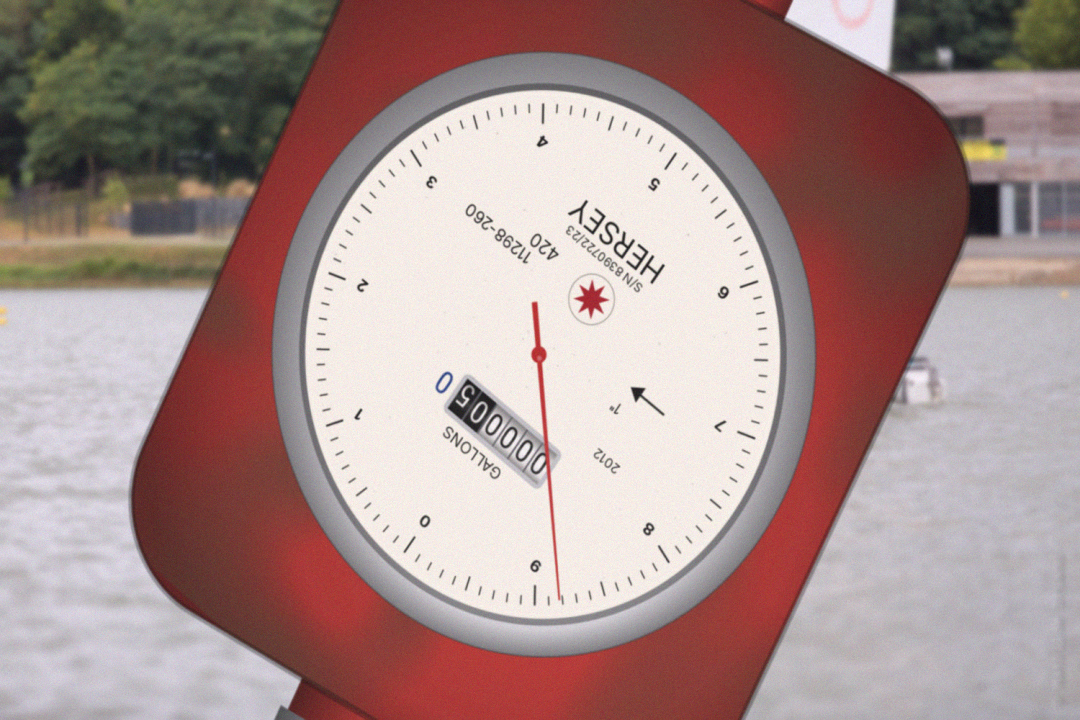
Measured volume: 48.8 gal
